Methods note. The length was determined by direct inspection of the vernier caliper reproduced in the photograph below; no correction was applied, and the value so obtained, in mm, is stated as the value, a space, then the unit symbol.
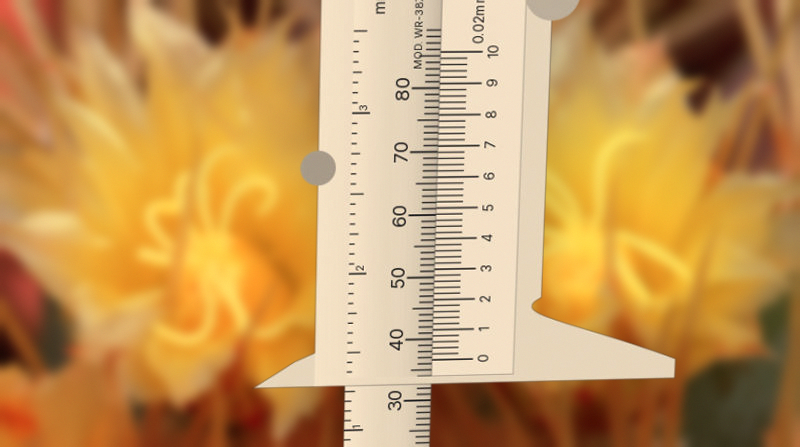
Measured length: 36.6 mm
